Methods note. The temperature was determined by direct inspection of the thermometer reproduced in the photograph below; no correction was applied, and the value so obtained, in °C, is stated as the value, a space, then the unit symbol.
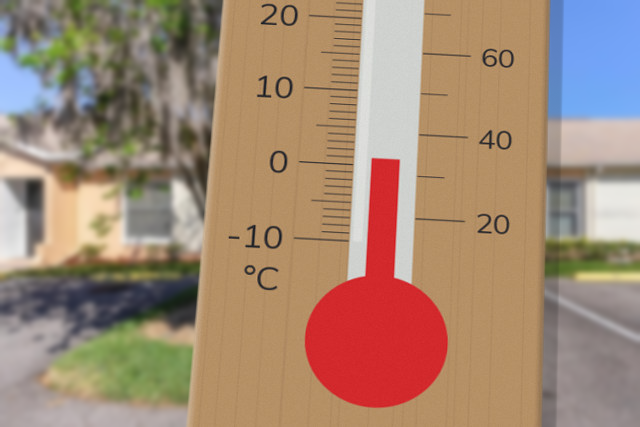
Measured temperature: 1 °C
